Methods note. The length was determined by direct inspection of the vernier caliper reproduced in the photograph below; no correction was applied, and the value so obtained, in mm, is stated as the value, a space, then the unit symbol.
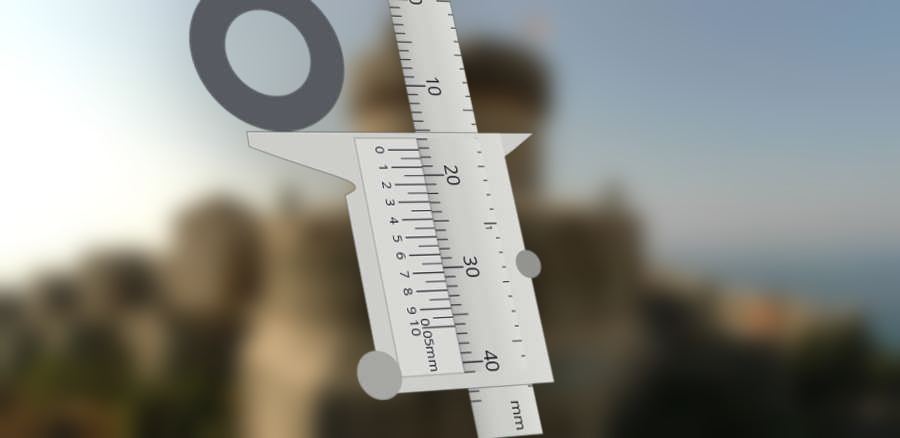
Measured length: 17.2 mm
